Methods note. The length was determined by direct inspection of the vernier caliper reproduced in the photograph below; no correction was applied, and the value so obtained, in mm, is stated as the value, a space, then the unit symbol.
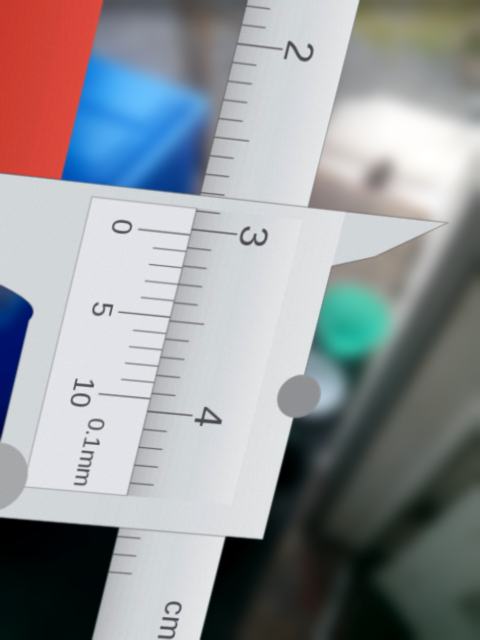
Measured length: 30.3 mm
